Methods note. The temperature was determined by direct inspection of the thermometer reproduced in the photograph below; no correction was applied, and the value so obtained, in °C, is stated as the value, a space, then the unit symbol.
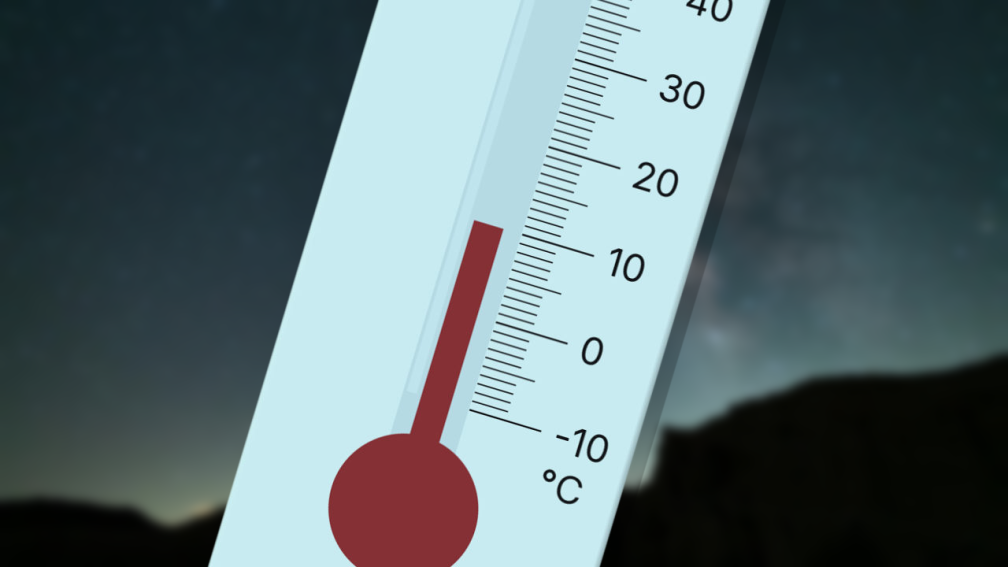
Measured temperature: 10 °C
